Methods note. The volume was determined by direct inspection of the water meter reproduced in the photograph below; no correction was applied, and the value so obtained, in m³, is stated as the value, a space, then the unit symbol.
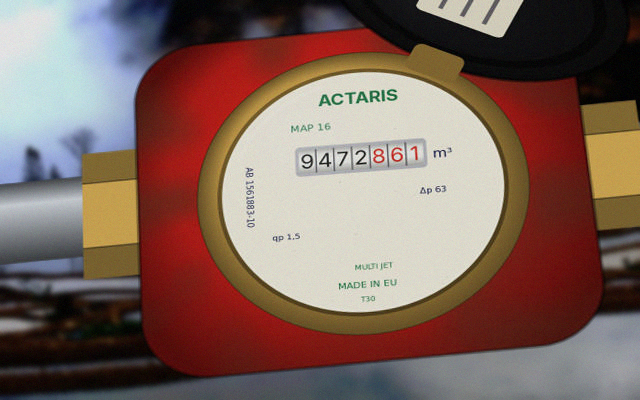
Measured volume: 9472.861 m³
